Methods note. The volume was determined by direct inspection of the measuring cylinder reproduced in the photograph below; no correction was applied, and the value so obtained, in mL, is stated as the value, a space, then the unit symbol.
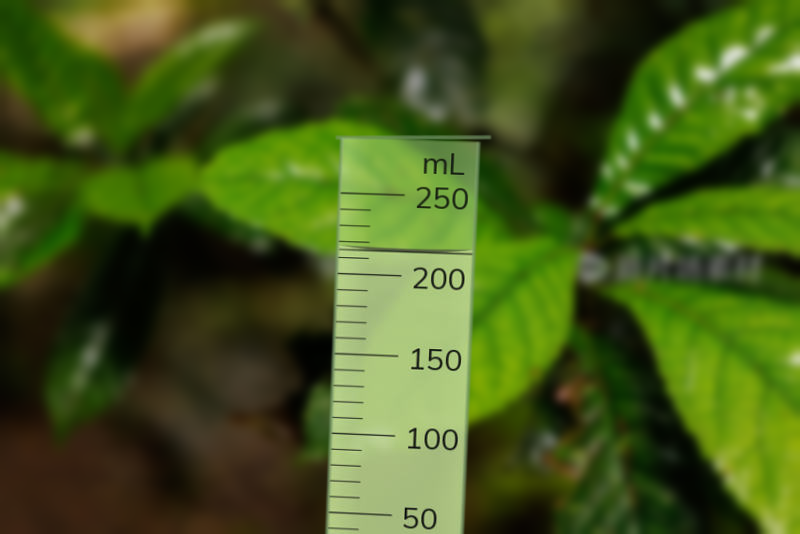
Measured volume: 215 mL
